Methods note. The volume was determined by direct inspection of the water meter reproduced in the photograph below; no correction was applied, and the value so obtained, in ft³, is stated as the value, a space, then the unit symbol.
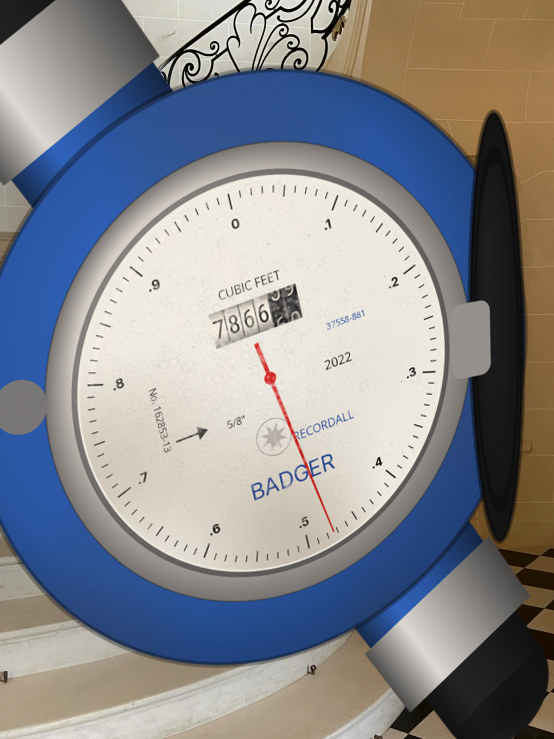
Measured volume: 786659.47 ft³
